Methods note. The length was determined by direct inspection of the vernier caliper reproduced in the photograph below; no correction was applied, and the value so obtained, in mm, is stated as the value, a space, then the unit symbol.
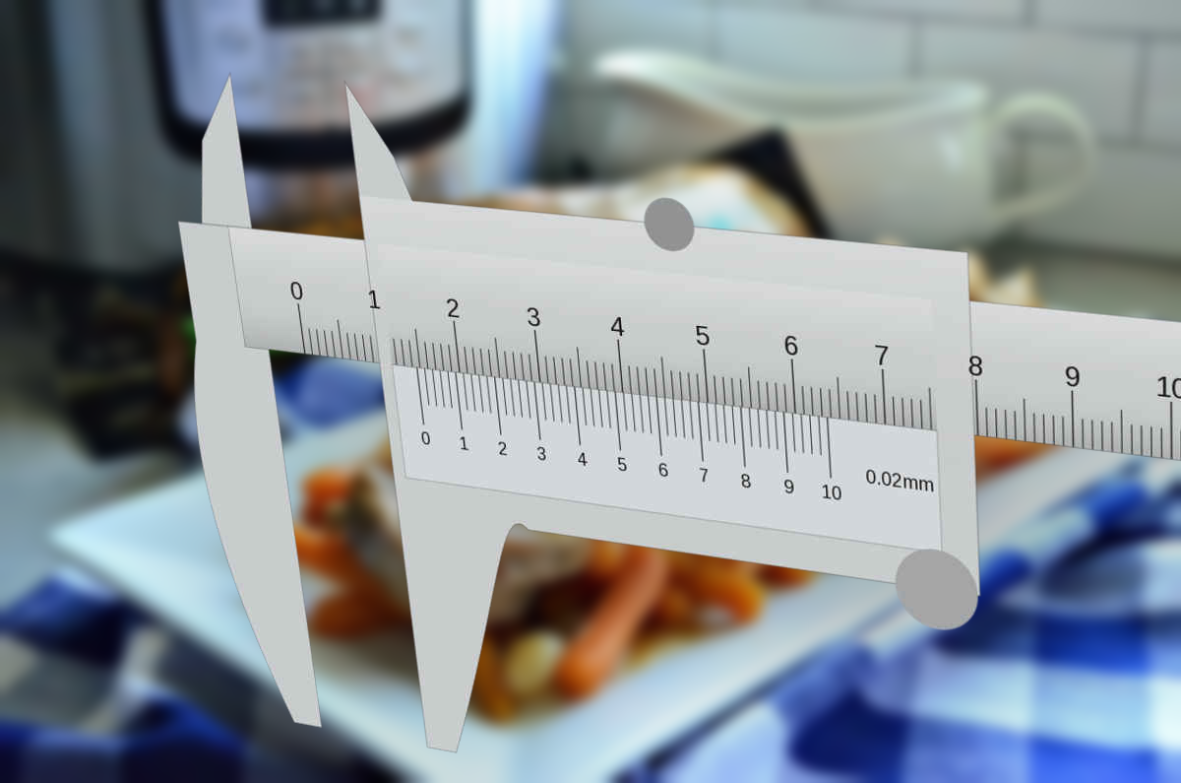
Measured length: 14.6 mm
